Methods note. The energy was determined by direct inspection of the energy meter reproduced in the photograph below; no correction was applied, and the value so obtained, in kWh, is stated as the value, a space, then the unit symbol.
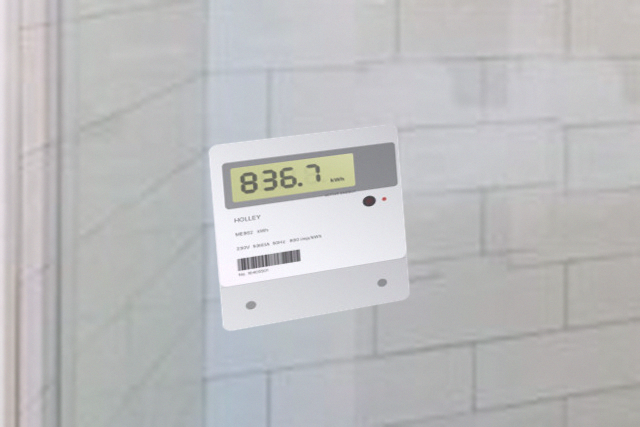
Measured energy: 836.7 kWh
